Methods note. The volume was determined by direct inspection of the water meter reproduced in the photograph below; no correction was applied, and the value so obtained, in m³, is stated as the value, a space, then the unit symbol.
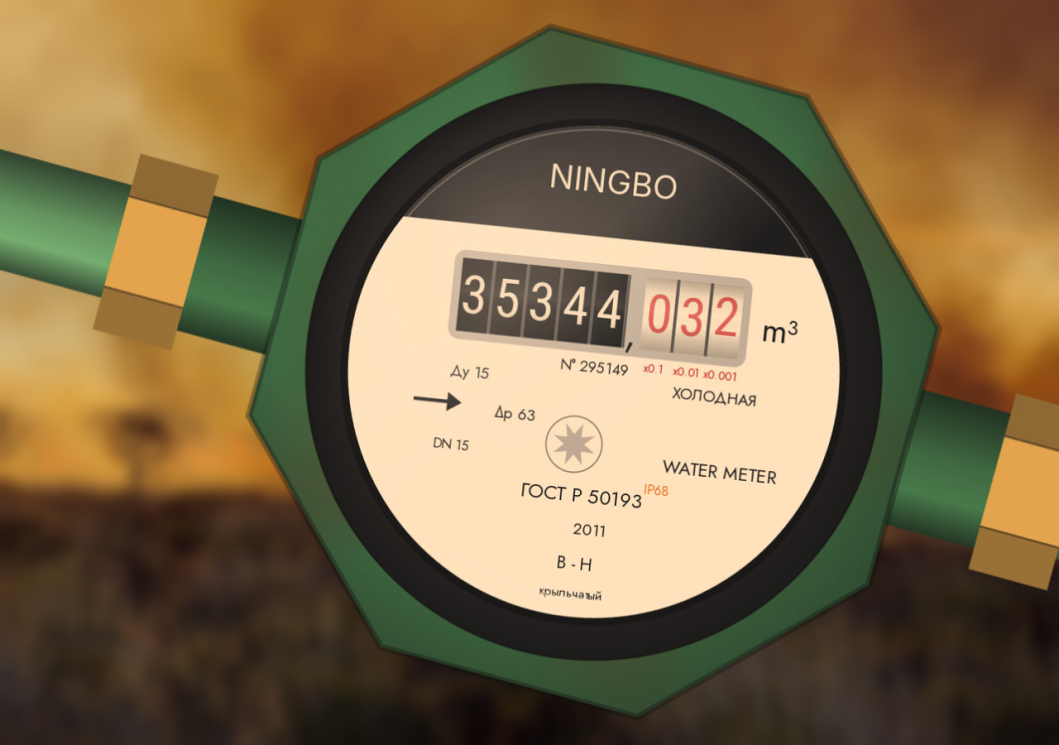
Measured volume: 35344.032 m³
